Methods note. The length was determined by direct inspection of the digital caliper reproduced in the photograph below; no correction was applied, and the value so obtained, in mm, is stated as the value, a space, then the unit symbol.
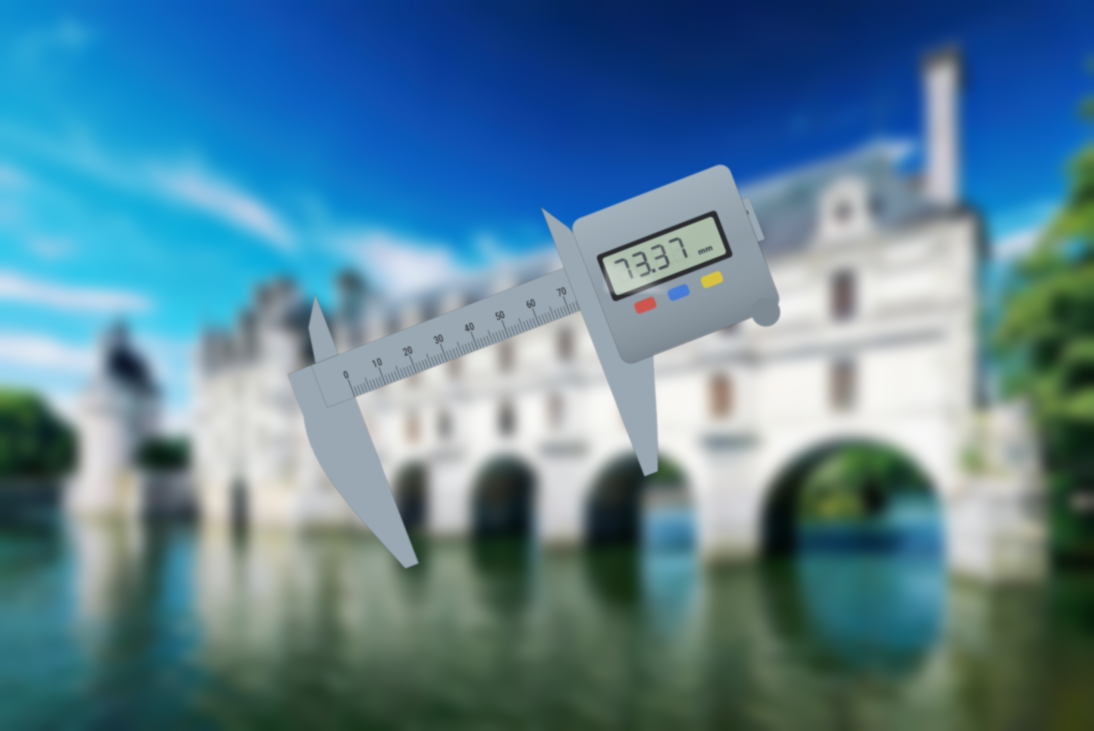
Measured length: 73.37 mm
